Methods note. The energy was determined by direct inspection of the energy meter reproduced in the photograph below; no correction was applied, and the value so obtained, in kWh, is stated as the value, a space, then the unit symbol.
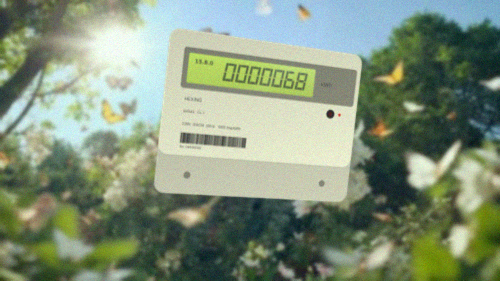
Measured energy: 68 kWh
